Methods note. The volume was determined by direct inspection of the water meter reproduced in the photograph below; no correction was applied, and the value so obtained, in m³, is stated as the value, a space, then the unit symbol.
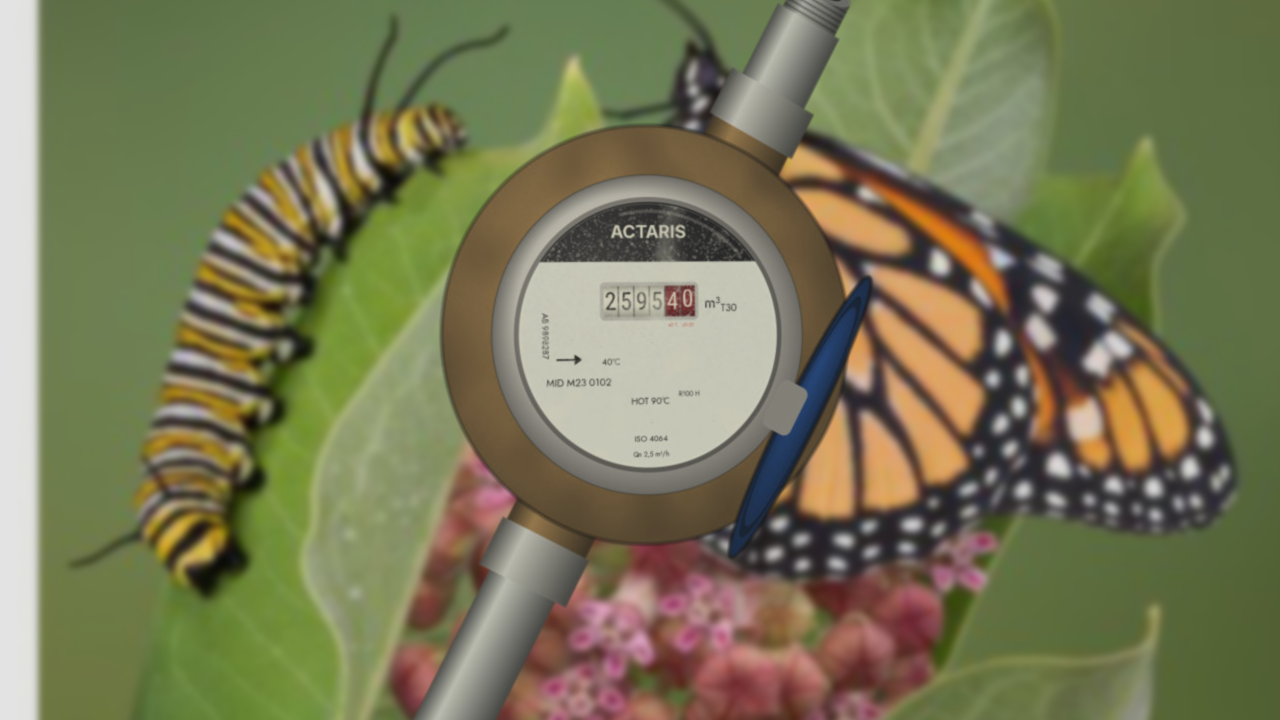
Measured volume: 2595.40 m³
